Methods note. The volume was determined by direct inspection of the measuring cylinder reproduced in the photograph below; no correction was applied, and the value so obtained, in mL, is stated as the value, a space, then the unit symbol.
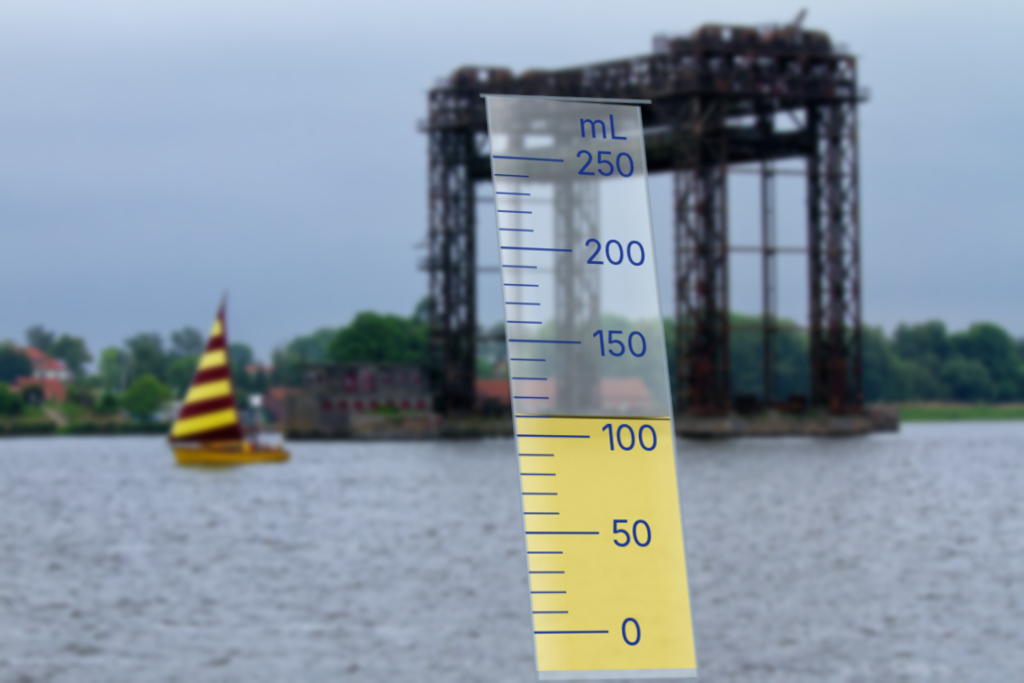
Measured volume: 110 mL
